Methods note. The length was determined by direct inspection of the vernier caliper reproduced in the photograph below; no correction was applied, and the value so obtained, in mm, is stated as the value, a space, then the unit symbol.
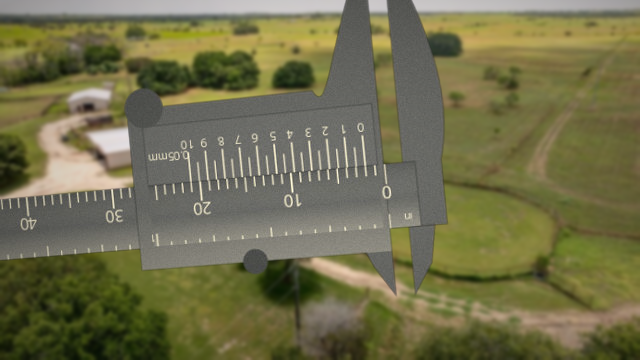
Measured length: 2.0 mm
